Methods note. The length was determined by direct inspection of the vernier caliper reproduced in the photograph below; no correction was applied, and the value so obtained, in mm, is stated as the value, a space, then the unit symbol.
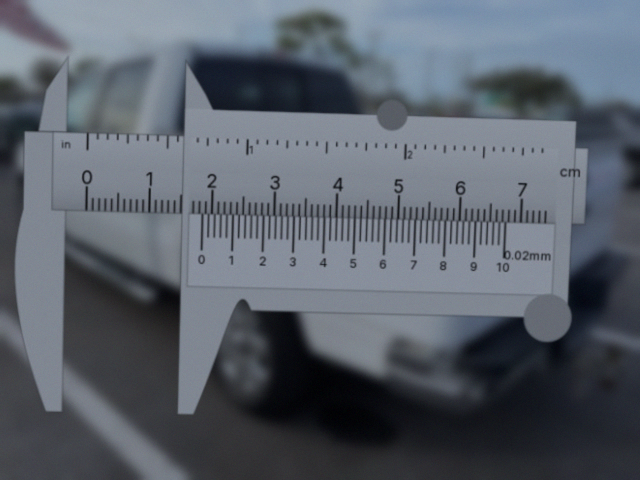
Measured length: 18.5 mm
